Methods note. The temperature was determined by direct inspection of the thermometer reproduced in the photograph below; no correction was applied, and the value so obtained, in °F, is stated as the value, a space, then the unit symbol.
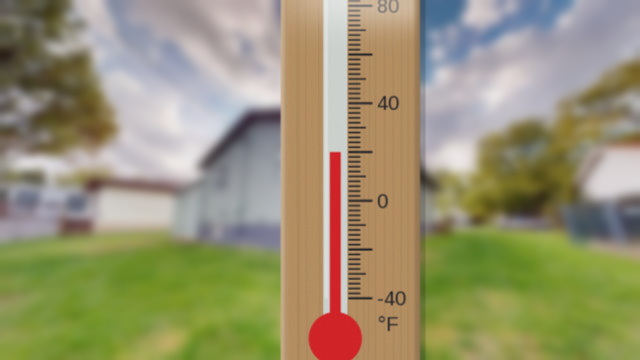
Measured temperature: 20 °F
